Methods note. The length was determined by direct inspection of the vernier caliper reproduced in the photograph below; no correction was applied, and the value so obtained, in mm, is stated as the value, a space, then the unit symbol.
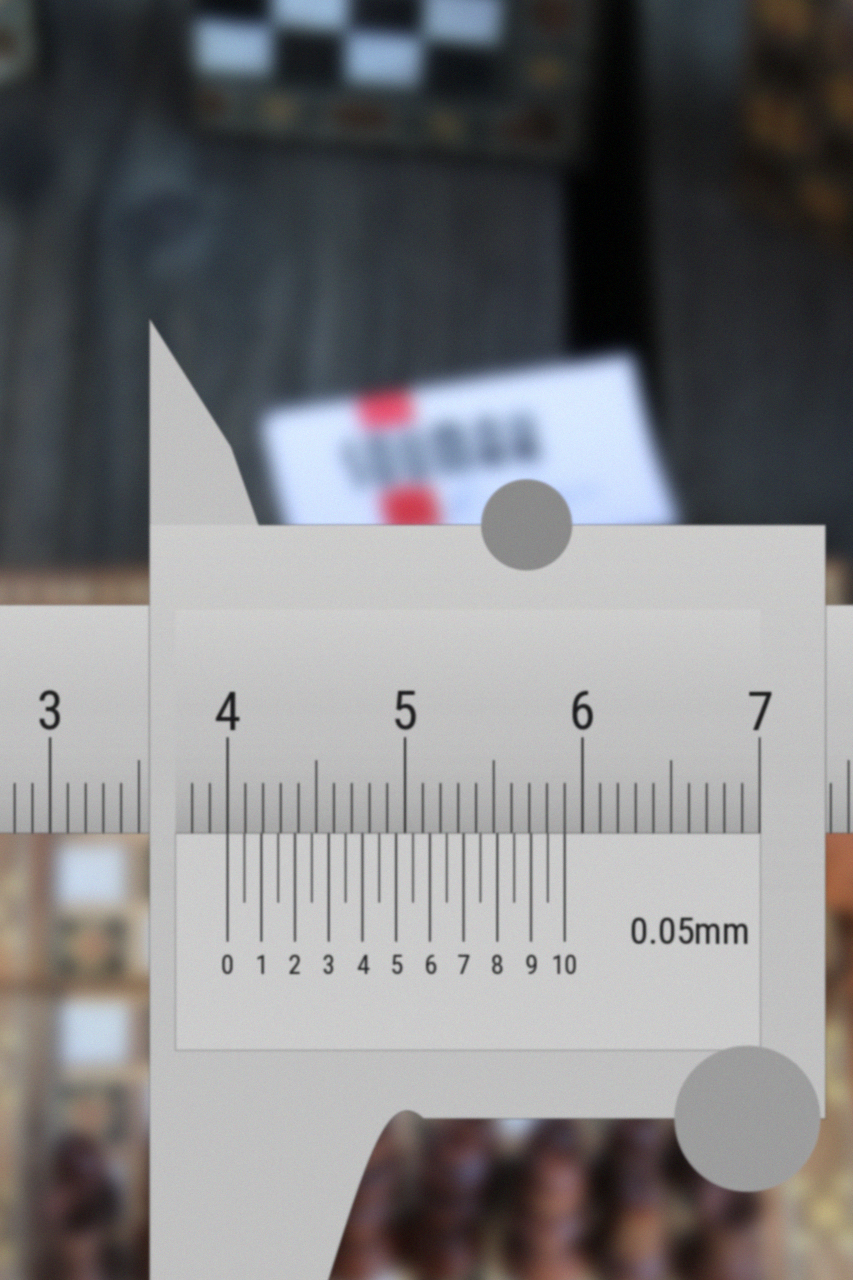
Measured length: 40.0 mm
